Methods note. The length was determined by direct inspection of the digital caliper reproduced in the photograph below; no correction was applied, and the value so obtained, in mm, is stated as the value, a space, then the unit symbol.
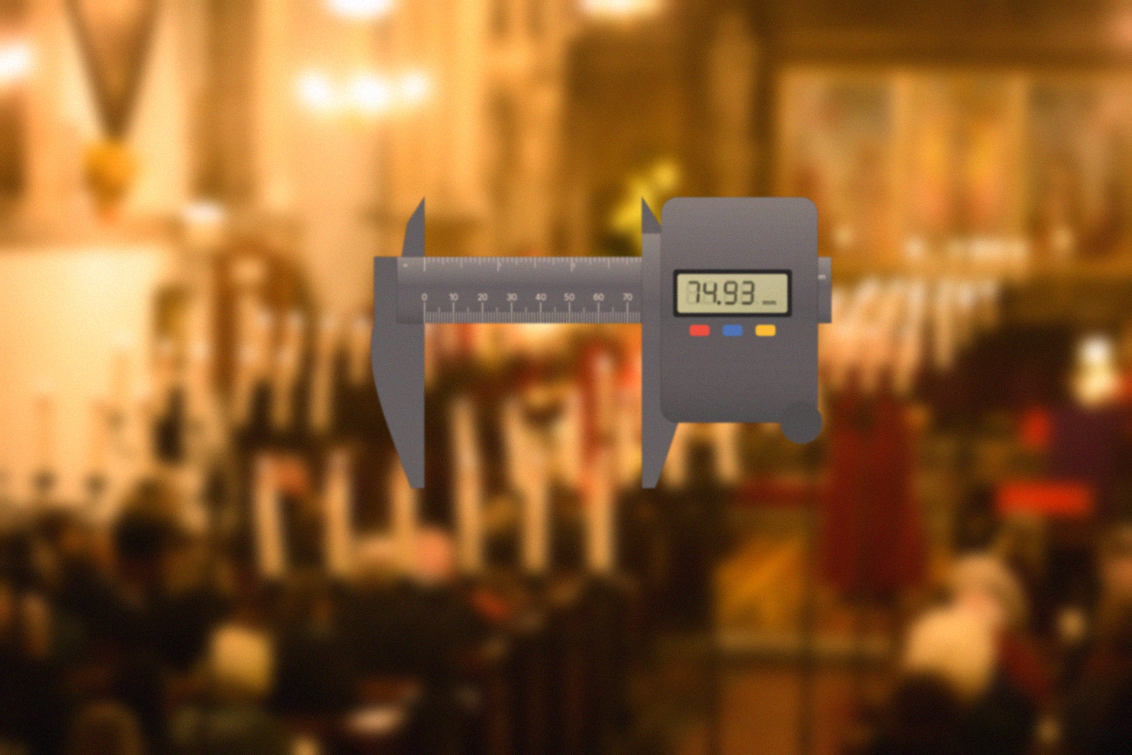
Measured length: 74.93 mm
